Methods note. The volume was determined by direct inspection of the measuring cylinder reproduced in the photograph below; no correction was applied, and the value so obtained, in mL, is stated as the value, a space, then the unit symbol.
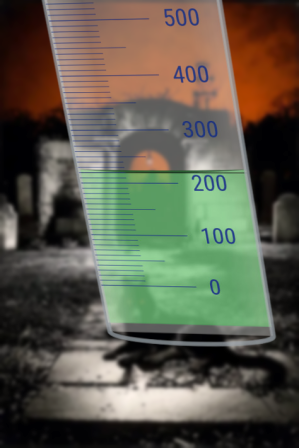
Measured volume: 220 mL
